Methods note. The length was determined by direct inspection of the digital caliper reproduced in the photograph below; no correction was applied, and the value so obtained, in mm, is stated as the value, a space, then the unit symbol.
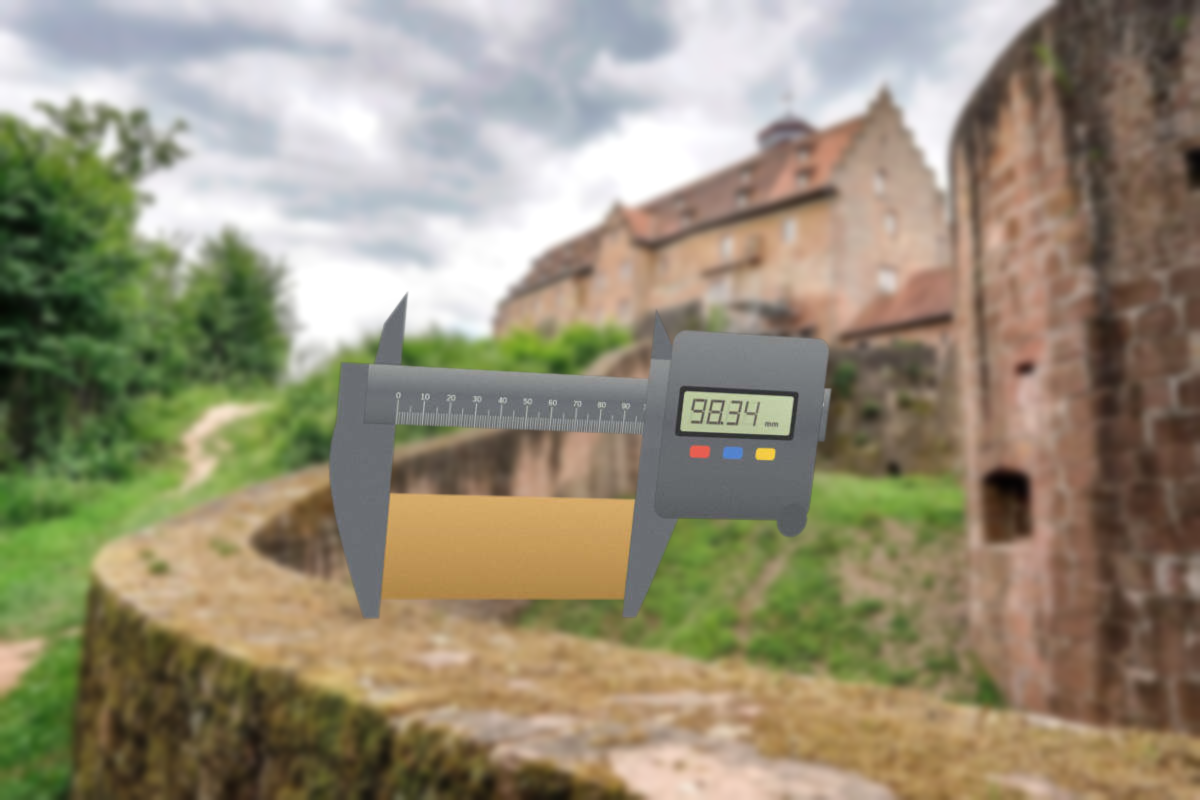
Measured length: 98.34 mm
